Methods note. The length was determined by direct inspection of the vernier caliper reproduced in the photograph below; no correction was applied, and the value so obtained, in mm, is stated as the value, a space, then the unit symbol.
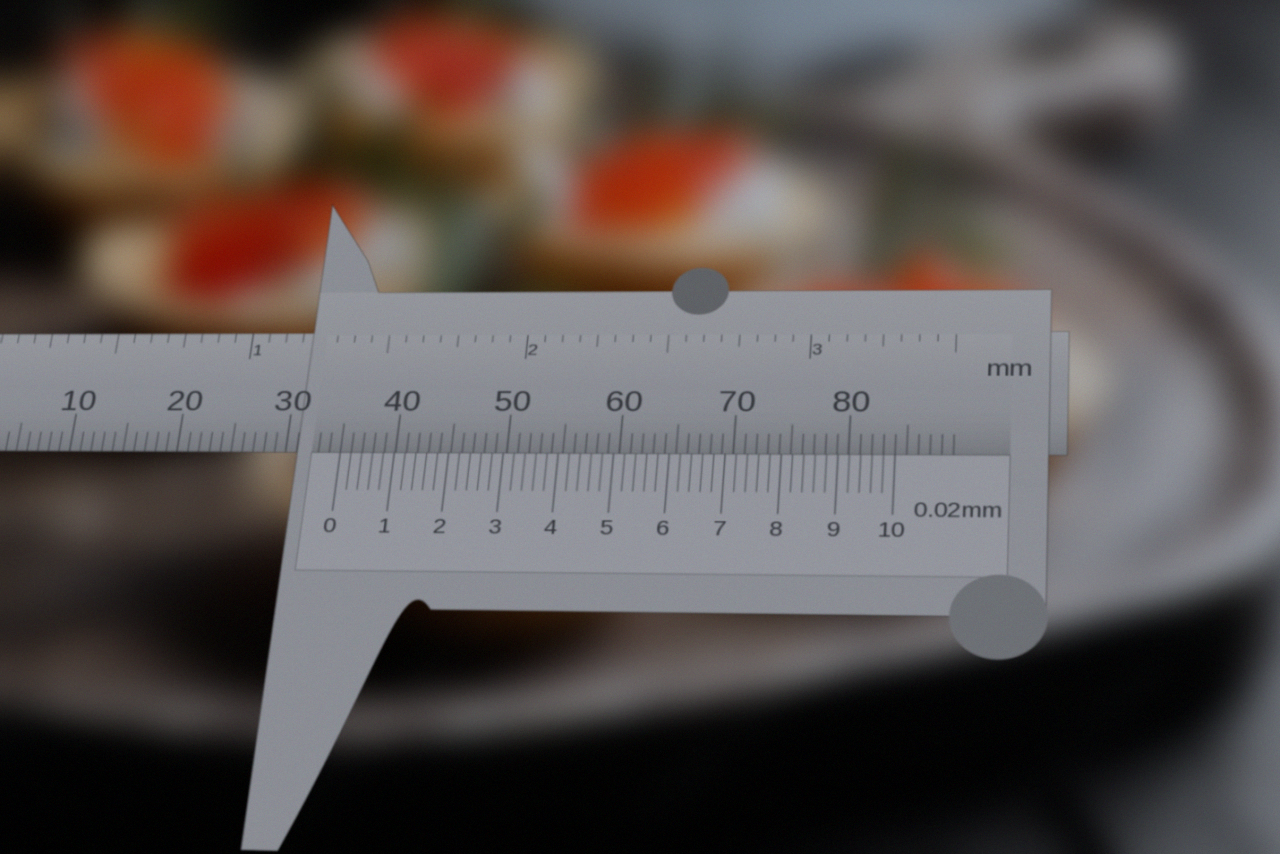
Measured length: 35.0 mm
